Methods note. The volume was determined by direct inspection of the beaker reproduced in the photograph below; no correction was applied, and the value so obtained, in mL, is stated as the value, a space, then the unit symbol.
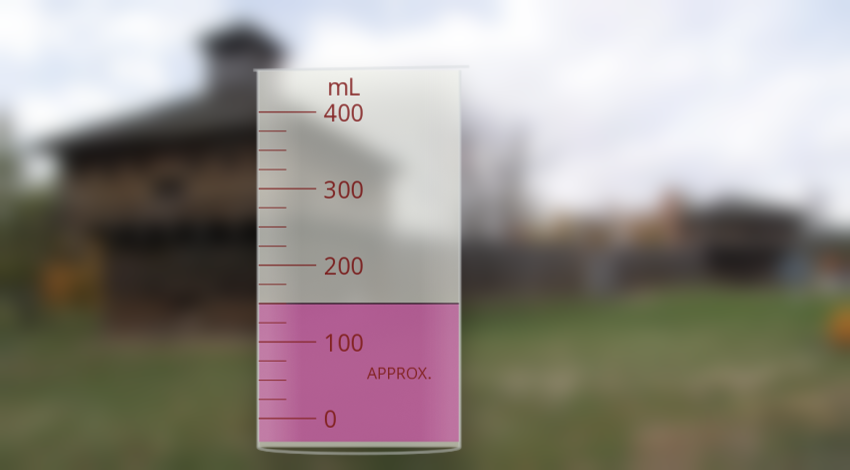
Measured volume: 150 mL
